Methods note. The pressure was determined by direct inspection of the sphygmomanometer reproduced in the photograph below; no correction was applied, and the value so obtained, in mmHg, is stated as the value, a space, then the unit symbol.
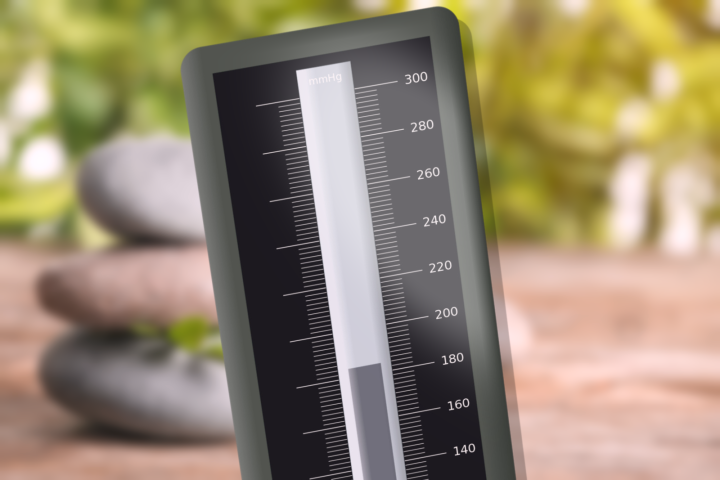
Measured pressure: 184 mmHg
